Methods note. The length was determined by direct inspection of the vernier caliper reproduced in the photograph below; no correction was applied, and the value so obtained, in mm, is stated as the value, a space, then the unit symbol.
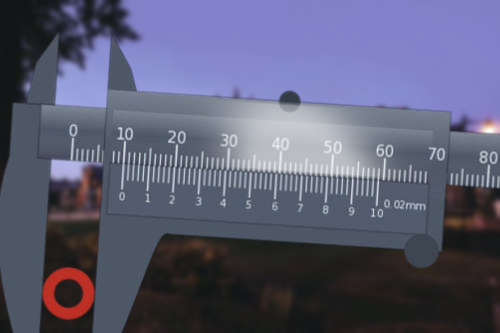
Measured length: 10.0 mm
